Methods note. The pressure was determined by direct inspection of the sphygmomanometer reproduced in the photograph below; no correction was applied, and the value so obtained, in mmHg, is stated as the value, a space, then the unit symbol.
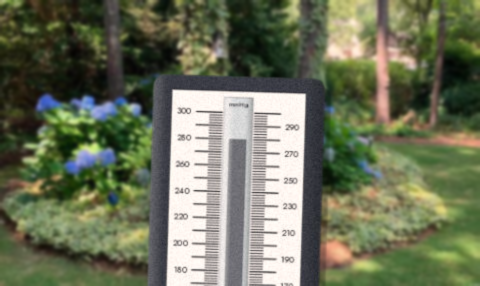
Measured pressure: 280 mmHg
